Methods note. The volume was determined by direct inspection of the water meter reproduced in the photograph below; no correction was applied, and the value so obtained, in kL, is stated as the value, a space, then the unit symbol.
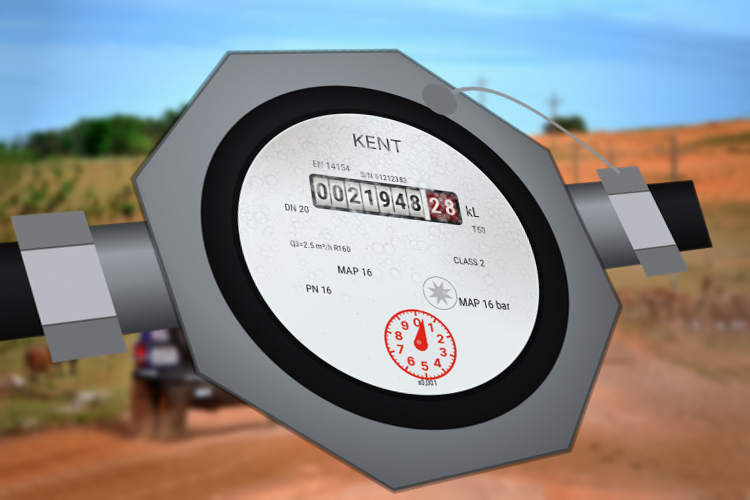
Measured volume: 21948.280 kL
